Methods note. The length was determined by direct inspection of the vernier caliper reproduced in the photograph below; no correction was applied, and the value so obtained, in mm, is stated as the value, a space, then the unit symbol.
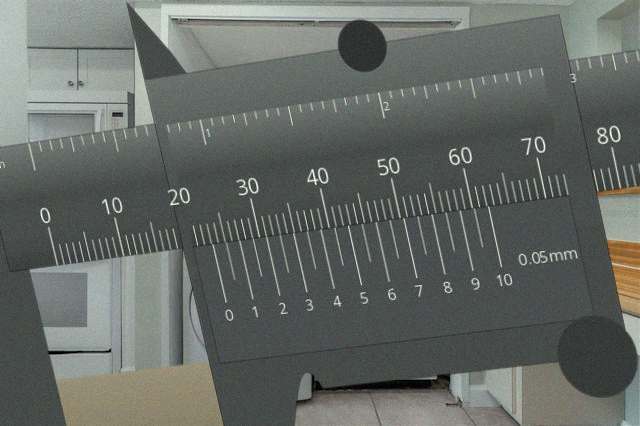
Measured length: 23.2 mm
